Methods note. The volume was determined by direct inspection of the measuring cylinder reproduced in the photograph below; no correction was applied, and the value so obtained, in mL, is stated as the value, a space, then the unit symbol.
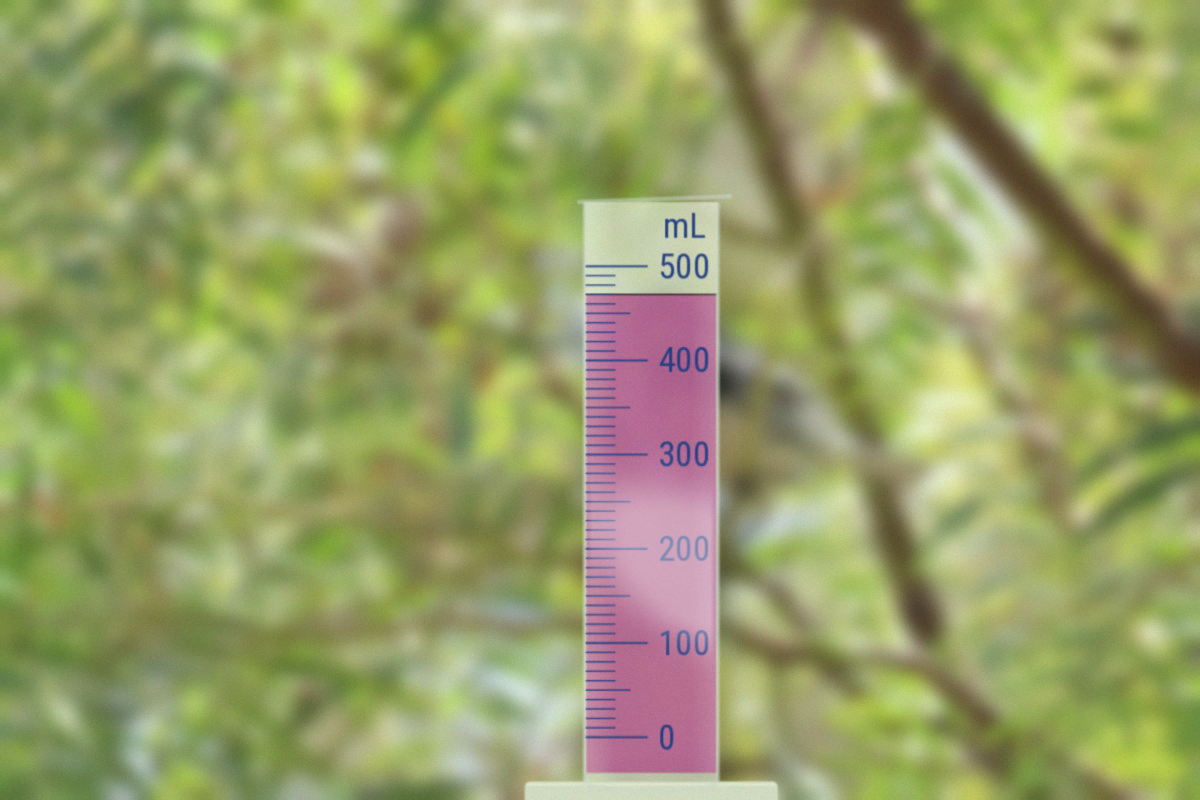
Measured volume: 470 mL
